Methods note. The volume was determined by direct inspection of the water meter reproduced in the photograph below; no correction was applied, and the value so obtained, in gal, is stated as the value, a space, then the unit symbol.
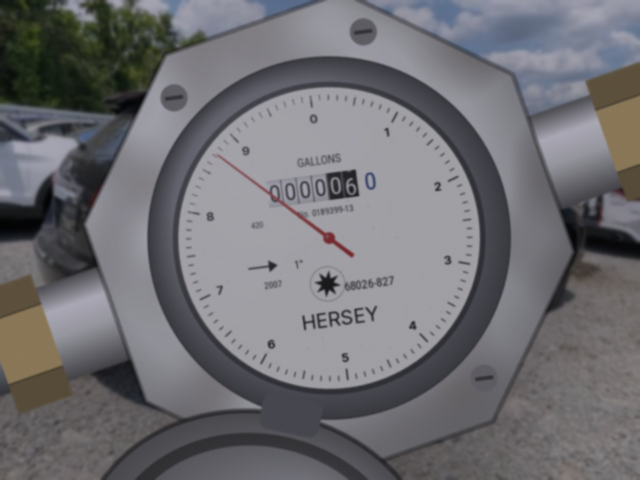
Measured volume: 58.7 gal
